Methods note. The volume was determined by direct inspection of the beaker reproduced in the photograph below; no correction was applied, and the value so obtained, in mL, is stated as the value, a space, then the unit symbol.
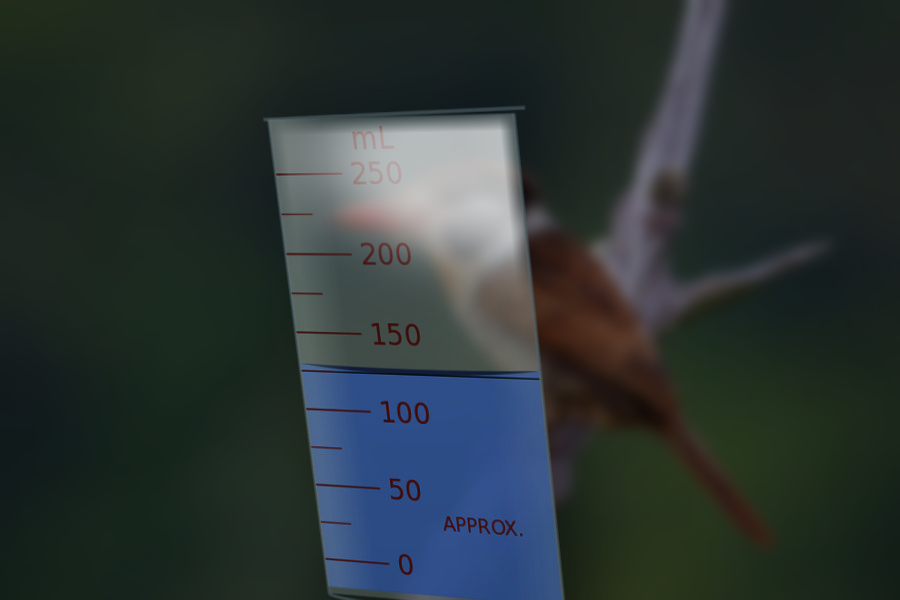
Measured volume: 125 mL
